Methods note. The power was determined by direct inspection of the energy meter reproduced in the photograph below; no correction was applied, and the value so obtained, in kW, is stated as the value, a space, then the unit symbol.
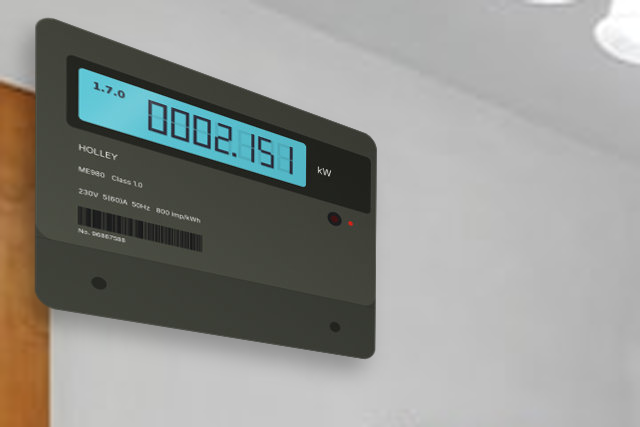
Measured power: 2.151 kW
